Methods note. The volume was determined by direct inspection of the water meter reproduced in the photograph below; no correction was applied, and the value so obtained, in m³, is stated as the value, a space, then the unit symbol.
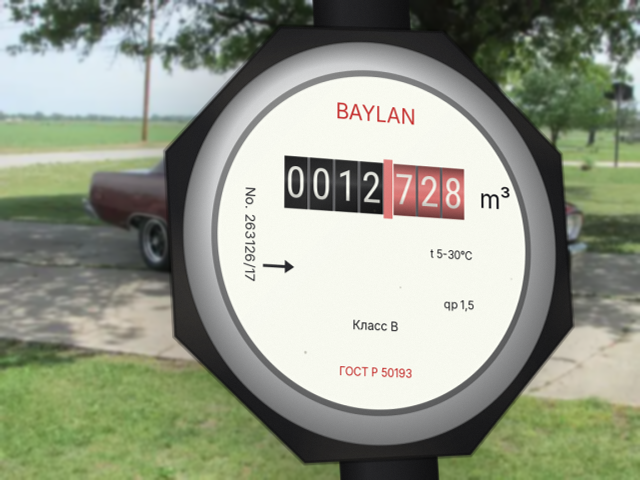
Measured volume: 12.728 m³
